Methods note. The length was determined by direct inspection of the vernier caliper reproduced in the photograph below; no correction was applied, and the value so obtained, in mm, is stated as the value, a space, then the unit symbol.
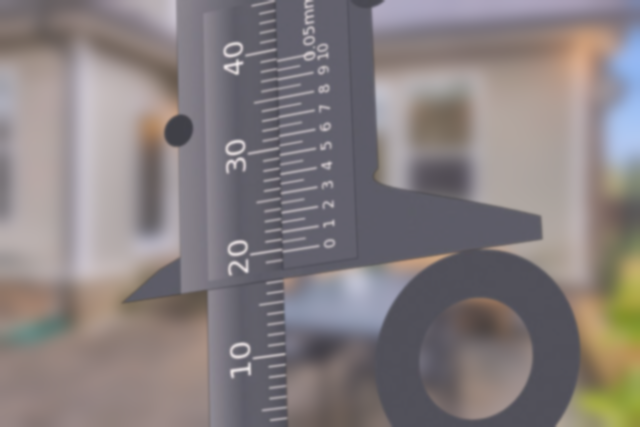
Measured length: 19.8 mm
